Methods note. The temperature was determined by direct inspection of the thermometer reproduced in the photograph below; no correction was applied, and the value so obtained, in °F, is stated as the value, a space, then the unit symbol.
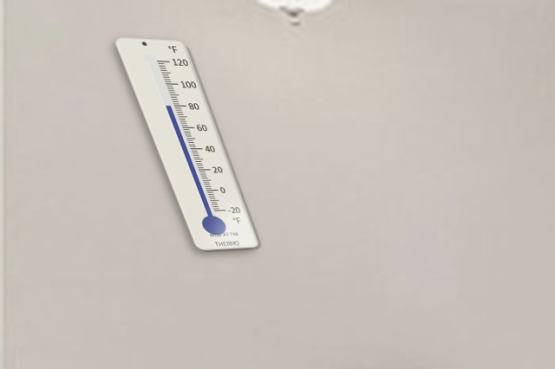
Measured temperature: 80 °F
